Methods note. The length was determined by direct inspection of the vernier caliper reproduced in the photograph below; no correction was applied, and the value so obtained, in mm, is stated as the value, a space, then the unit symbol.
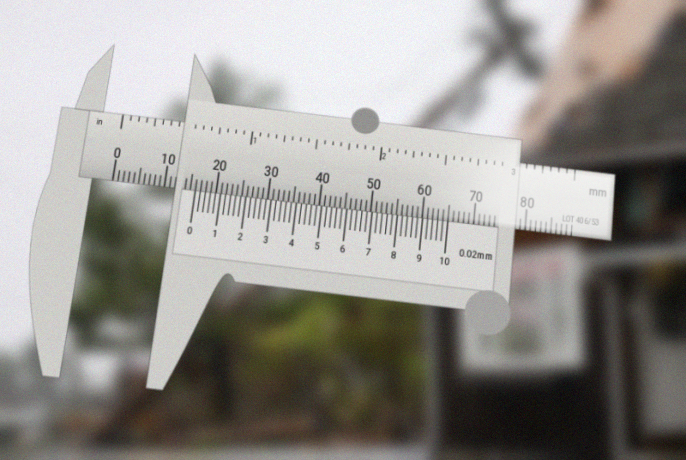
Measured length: 16.0 mm
